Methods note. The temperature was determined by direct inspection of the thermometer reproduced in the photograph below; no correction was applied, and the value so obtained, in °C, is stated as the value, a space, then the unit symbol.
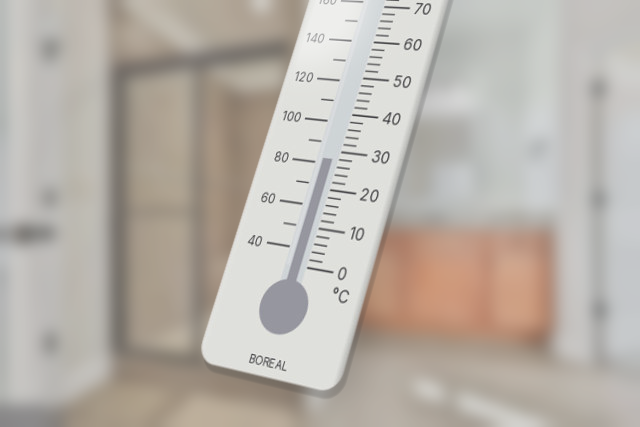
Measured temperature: 28 °C
